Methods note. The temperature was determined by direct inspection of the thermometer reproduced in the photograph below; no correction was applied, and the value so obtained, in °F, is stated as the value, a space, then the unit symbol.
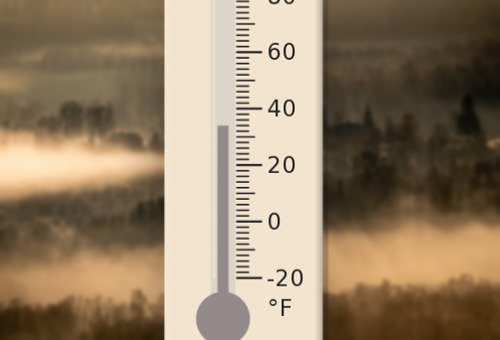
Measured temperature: 34 °F
